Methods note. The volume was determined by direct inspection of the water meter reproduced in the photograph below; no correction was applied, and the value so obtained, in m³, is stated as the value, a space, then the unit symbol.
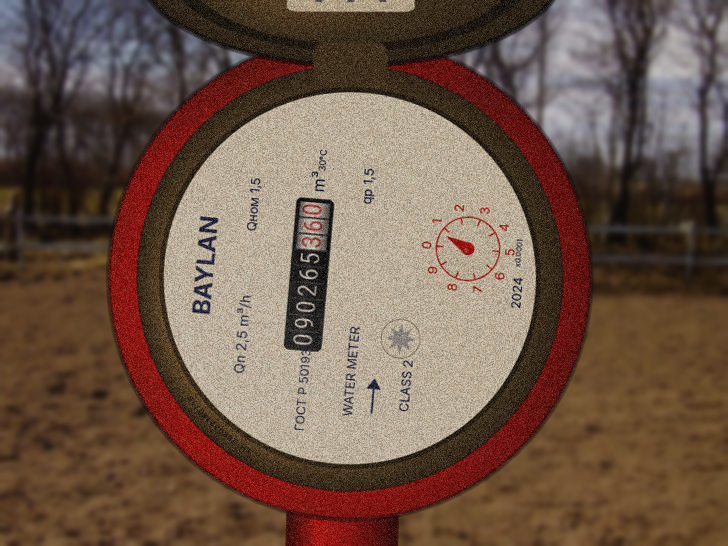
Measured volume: 90265.3600 m³
